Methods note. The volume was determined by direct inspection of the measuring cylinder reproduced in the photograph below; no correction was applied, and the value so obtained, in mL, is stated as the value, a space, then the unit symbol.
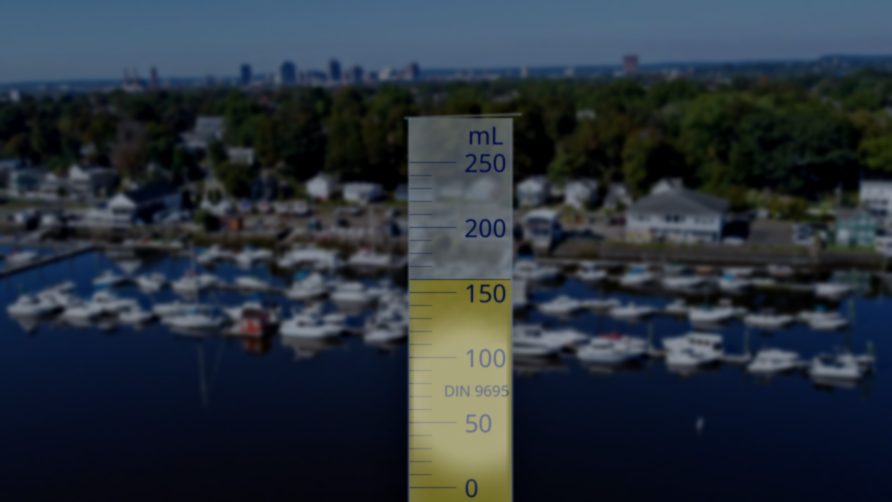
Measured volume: 160 mL
